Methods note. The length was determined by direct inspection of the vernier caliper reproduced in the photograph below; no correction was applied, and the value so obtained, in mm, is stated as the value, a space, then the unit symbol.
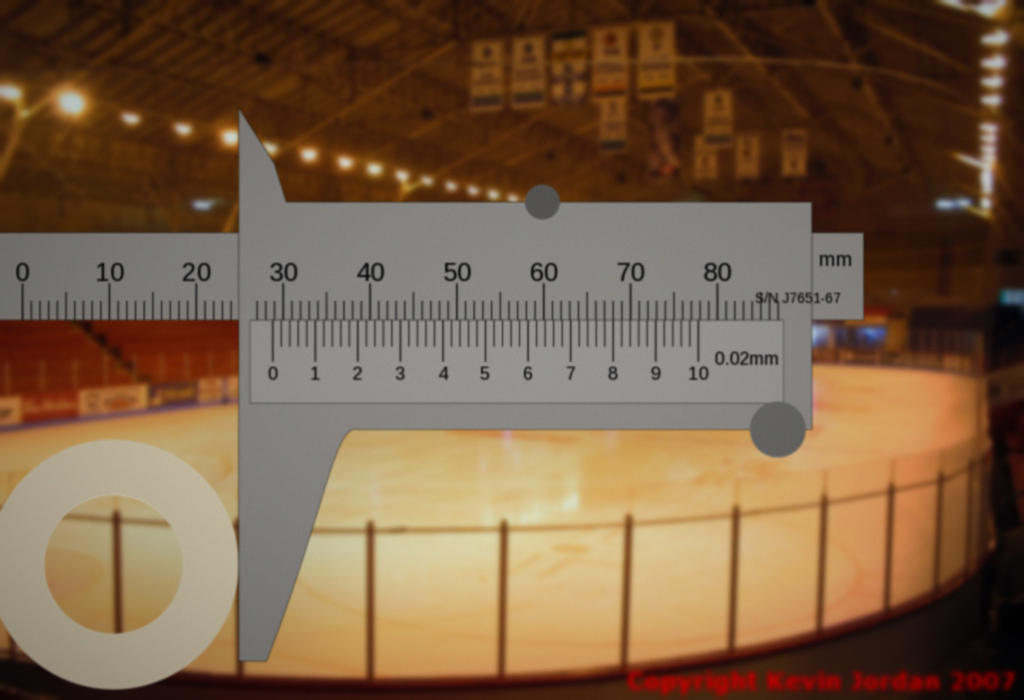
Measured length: 28.8 mm
